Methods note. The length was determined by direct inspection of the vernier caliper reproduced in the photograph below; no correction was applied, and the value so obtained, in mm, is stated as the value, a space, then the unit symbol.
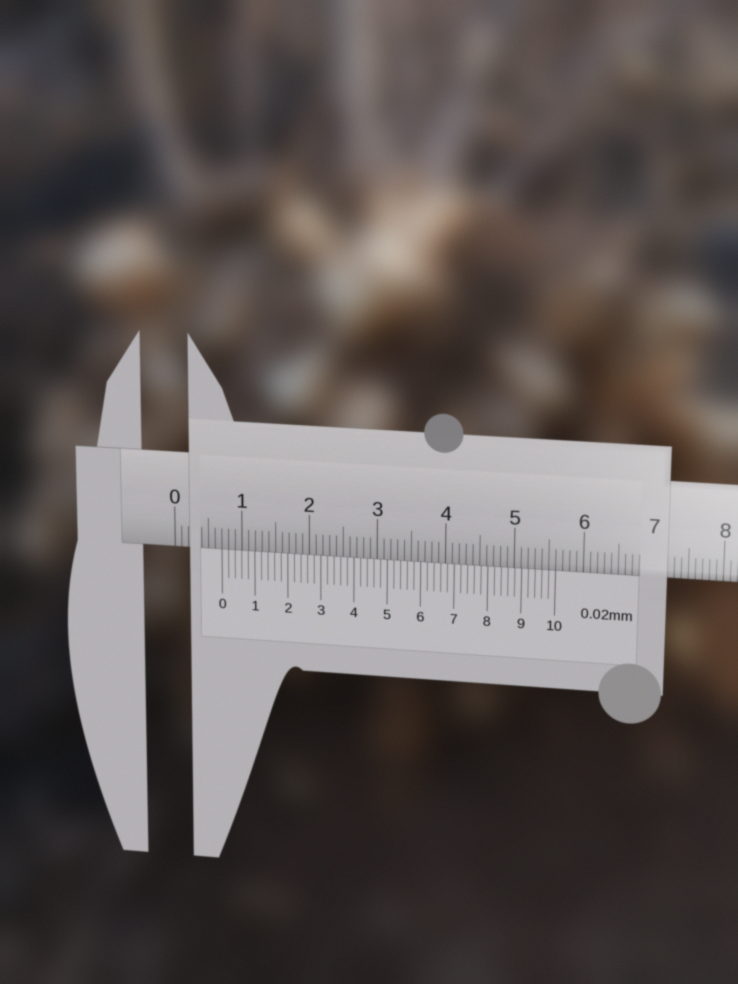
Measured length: 7.0 mm
